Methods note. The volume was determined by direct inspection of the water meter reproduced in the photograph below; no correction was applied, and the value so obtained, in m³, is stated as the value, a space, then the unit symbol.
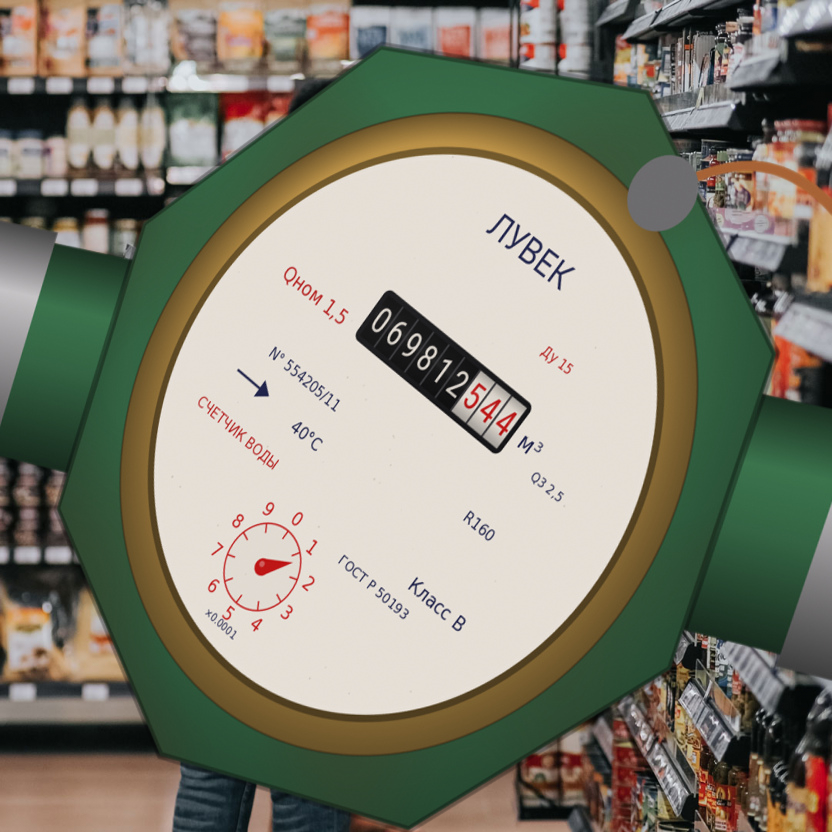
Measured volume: 69812.5441 m³
